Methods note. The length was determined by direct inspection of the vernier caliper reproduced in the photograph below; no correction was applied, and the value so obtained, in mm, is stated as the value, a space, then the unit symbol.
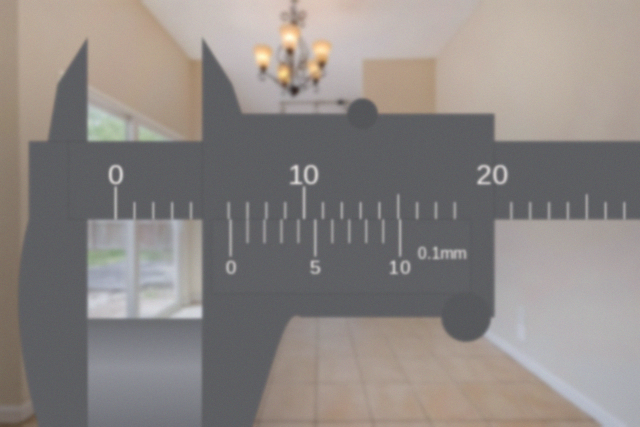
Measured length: 6.1 mm
